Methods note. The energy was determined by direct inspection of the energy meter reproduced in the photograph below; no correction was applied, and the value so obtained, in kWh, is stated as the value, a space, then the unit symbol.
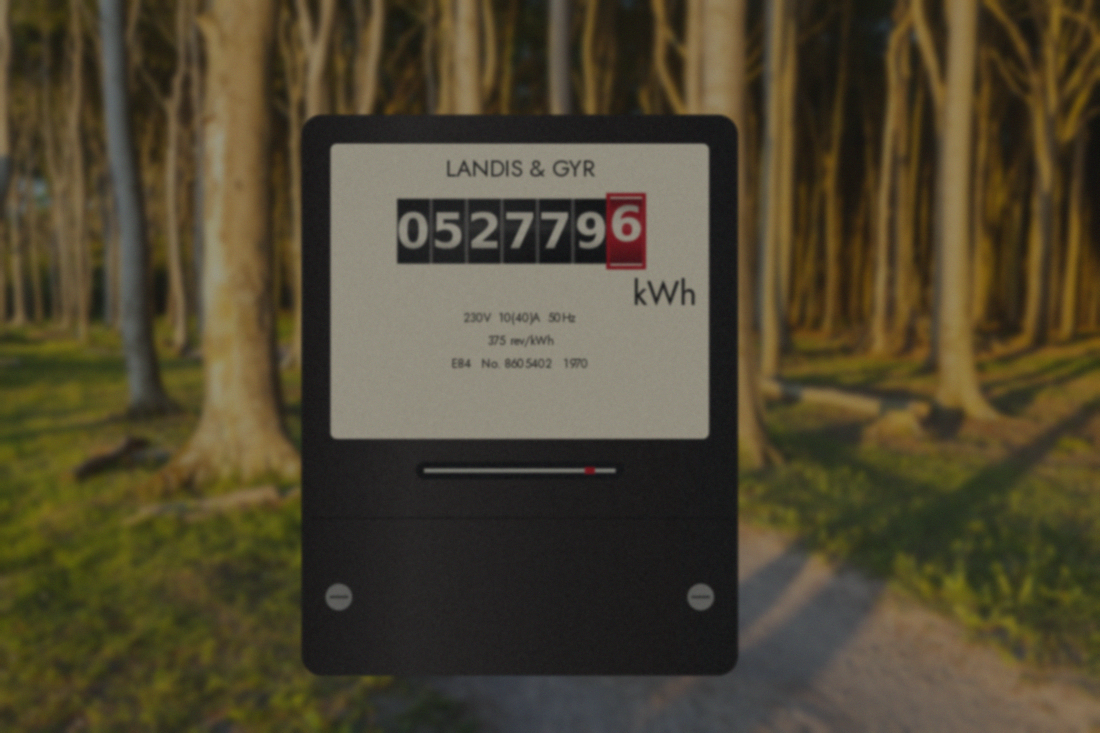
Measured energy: 52779.6 kWh
